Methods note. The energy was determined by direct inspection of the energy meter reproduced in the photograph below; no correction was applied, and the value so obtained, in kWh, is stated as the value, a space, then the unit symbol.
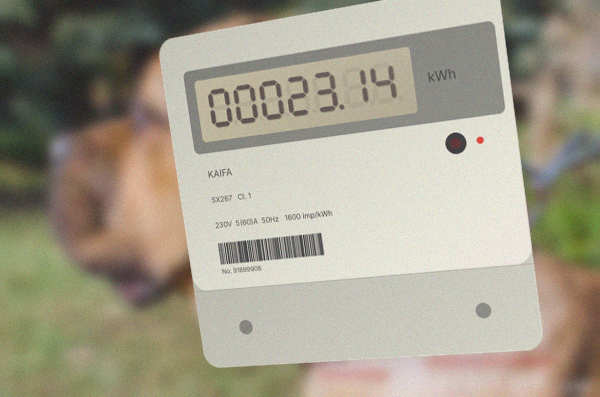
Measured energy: 23.14 kWh
